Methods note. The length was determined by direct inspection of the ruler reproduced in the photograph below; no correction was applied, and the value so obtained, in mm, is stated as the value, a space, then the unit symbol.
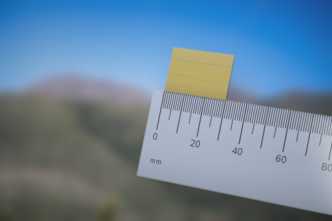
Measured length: 30 mm
